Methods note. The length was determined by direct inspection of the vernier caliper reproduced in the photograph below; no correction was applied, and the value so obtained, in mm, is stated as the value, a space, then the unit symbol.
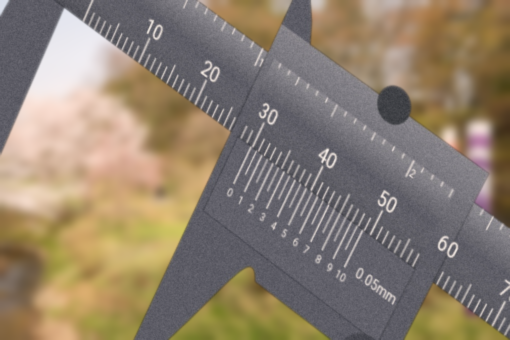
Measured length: 29.8 mm
